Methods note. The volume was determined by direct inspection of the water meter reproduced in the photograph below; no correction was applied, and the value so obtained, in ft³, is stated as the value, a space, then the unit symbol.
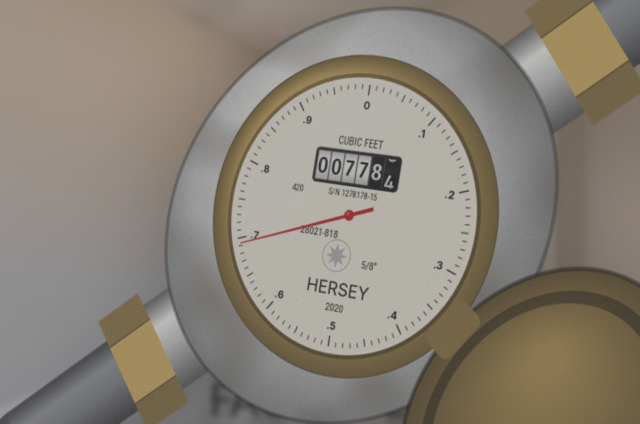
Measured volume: 7783.69 ft³
